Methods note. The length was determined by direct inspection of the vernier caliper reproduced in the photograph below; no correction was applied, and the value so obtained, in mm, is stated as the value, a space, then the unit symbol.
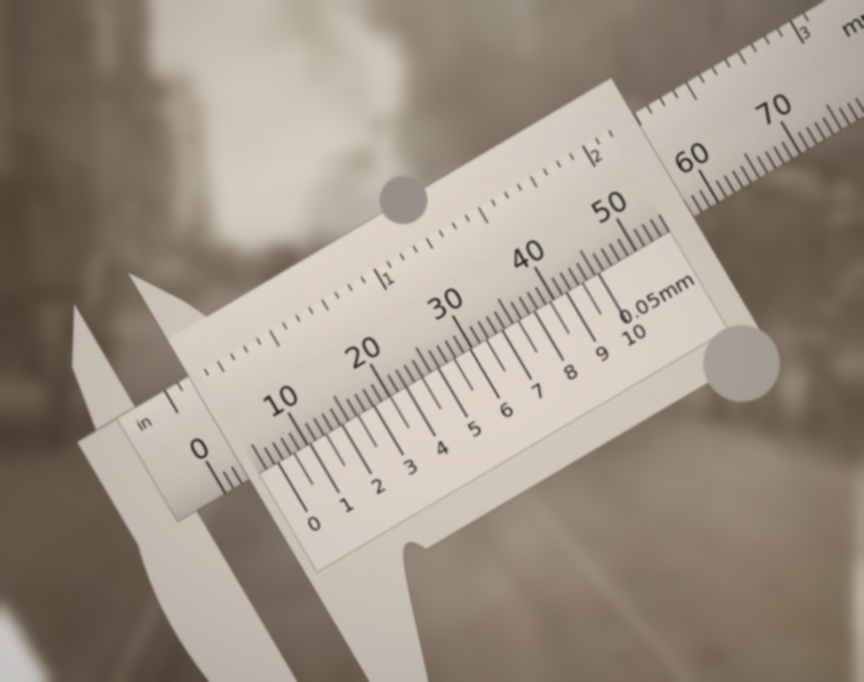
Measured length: 6.4 mm
